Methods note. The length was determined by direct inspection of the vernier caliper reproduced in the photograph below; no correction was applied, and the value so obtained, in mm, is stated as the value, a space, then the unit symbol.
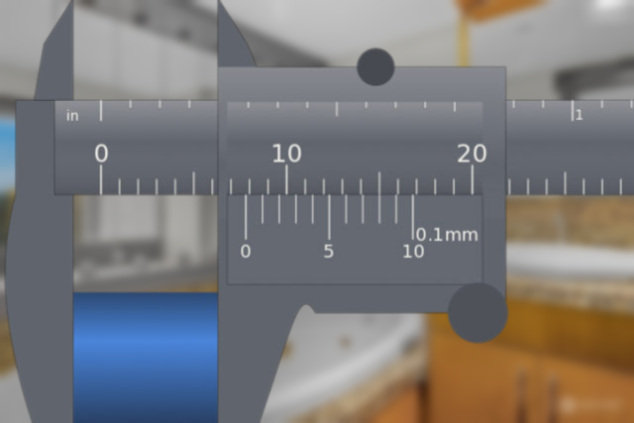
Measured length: 7.8 mm
